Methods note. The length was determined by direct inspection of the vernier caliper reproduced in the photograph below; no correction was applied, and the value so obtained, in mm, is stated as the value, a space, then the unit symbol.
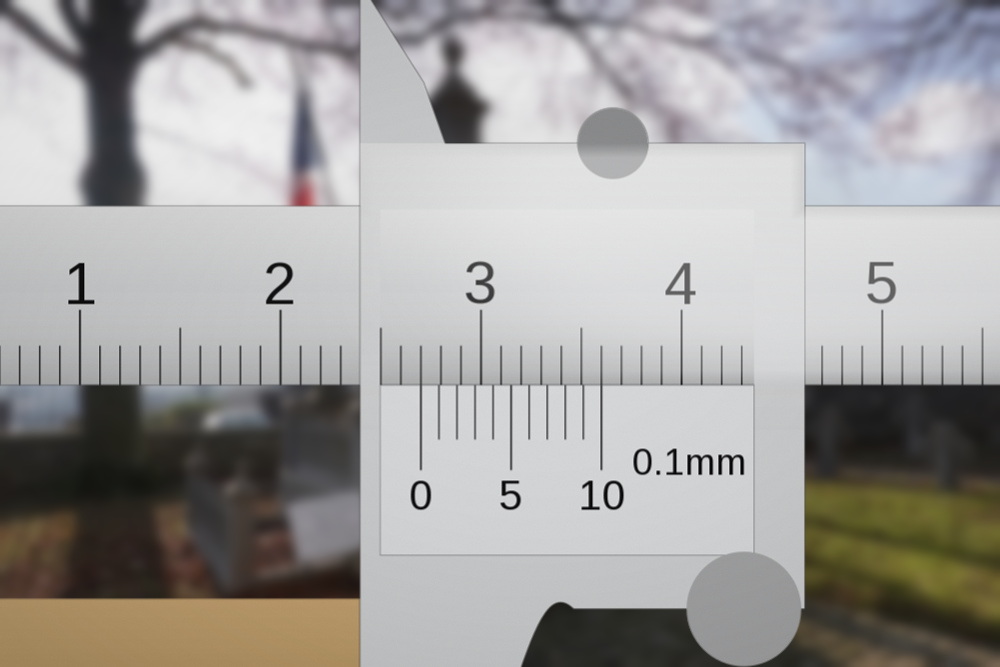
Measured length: 27.0 mm
